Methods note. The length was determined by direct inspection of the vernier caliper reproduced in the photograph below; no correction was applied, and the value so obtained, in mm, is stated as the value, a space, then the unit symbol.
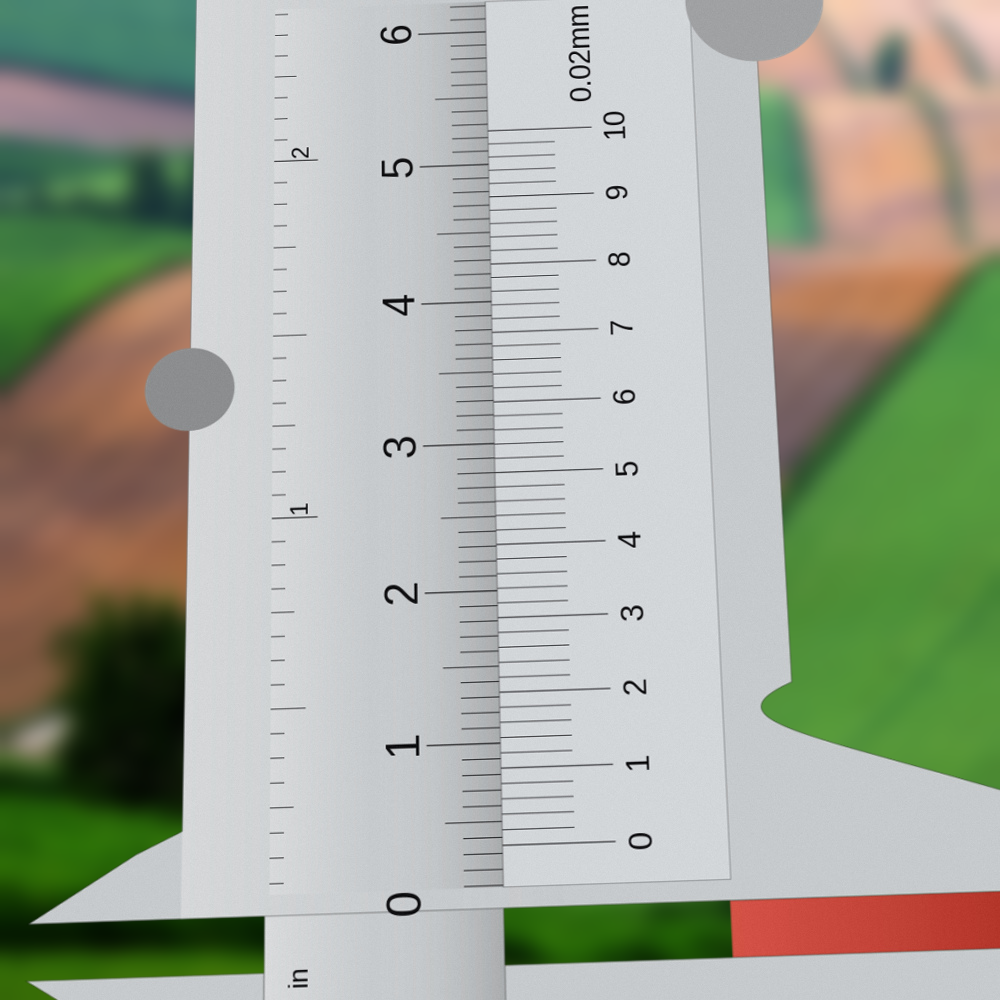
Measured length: 3.5 mm
